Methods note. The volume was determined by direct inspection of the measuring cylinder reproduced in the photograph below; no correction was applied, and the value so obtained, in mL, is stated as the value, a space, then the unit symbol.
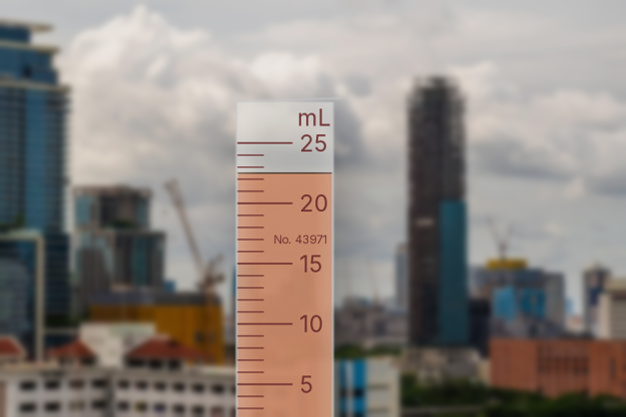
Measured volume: 22.5 mL
